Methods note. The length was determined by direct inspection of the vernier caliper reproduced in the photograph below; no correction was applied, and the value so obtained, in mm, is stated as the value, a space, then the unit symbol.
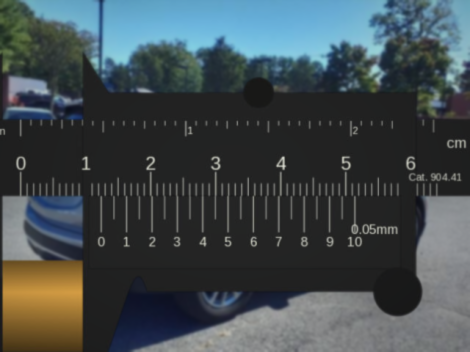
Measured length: 12.4 mm
